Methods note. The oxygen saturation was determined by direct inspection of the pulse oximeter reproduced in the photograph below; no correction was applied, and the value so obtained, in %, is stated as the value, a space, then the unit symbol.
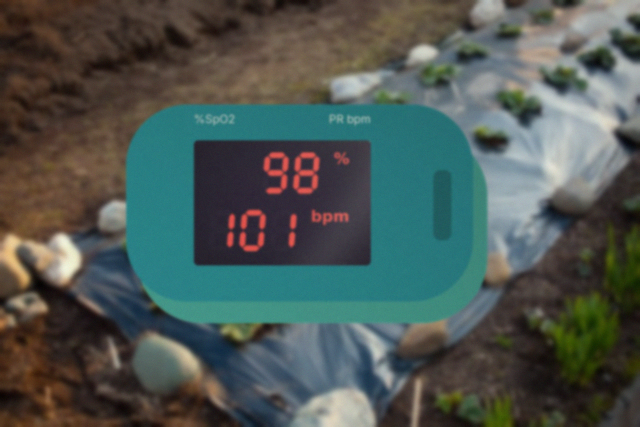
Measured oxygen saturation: 98 %
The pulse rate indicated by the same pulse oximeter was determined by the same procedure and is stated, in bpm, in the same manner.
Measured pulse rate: 101 bpm
